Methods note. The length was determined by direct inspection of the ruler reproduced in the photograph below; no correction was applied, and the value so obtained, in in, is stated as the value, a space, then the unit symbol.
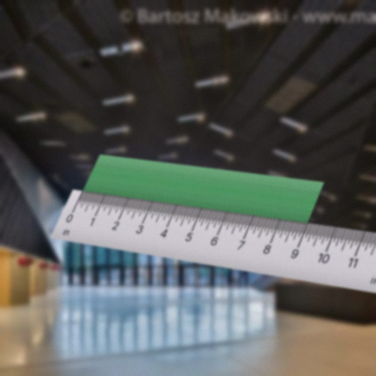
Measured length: 9 in
